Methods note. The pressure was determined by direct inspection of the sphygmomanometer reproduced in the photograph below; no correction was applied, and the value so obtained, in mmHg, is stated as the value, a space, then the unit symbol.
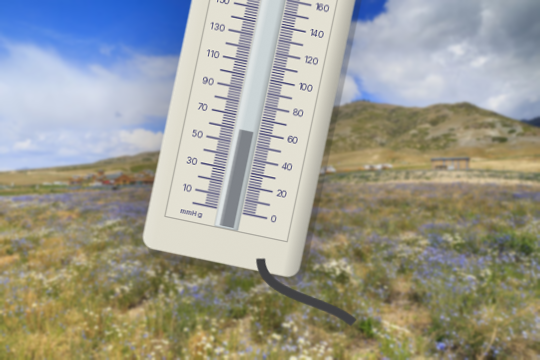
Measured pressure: 60 mmHg
